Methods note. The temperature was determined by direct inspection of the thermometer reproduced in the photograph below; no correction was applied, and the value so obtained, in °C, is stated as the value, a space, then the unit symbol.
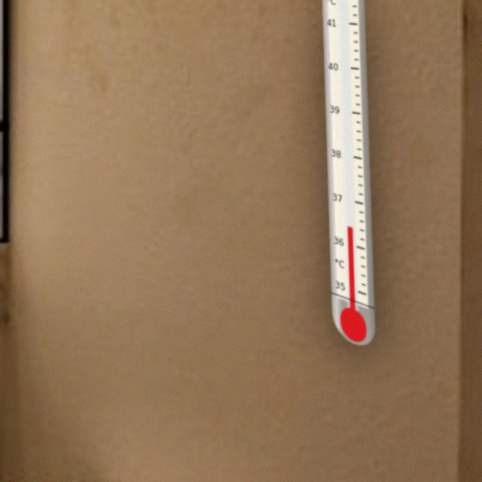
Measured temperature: 36.4 °C
